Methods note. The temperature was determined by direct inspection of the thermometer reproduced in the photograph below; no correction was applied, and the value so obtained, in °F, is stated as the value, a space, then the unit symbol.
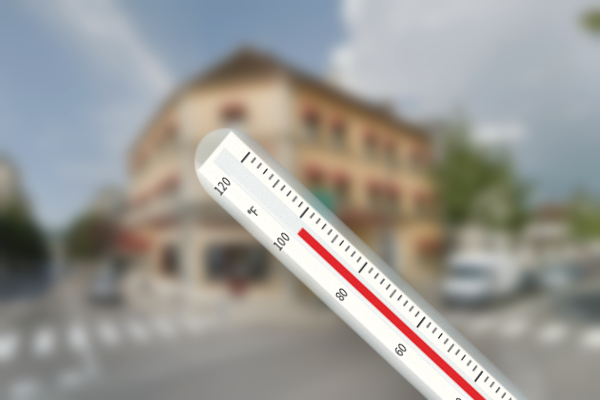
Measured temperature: 98 °F
